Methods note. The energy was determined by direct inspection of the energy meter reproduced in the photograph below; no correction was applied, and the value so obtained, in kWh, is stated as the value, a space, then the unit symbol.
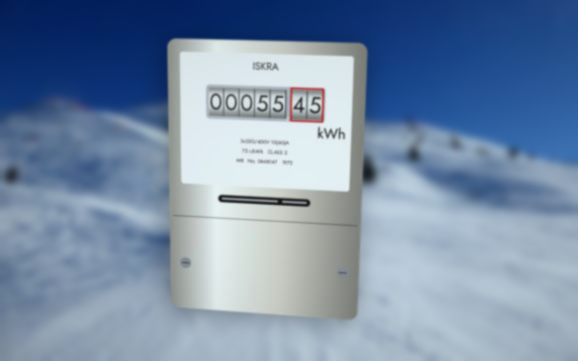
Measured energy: 55.45 kWh
